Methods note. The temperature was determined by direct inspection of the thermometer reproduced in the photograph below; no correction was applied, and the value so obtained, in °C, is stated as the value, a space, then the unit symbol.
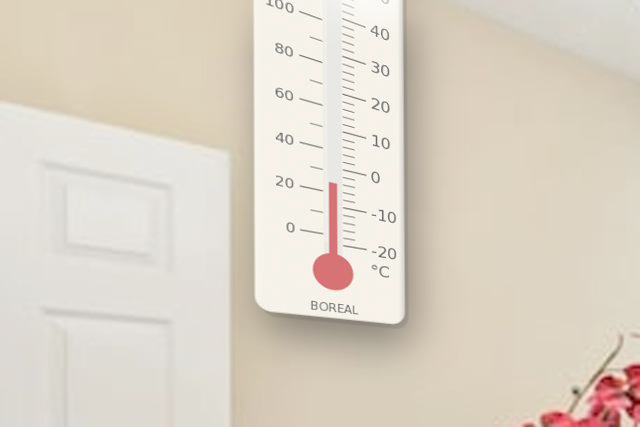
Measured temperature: -4 °C
